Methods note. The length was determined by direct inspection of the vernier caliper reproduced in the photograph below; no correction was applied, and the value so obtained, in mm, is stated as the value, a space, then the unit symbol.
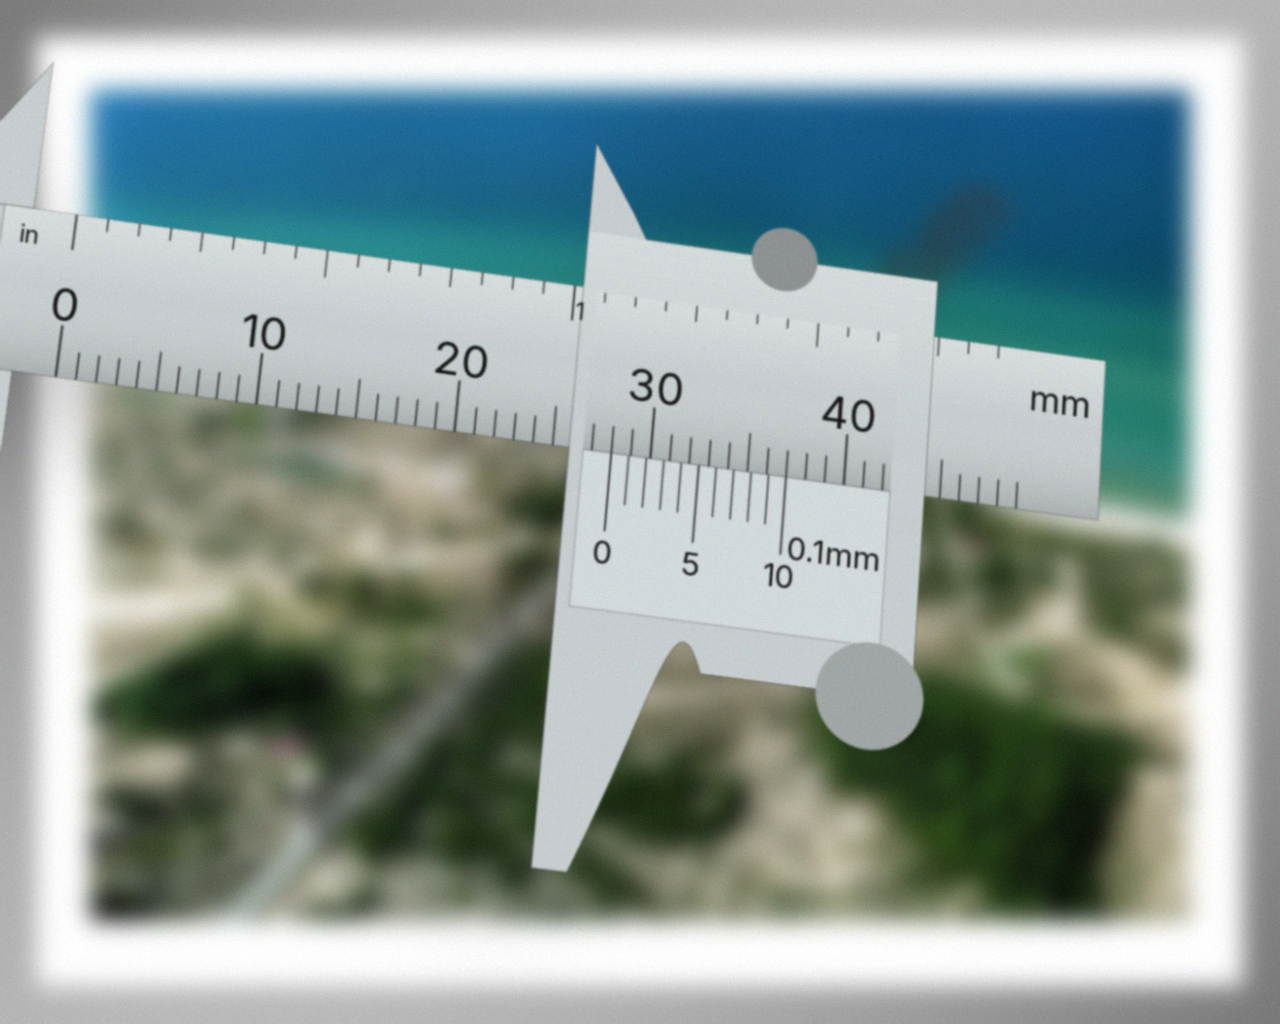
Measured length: 28.0 mm
